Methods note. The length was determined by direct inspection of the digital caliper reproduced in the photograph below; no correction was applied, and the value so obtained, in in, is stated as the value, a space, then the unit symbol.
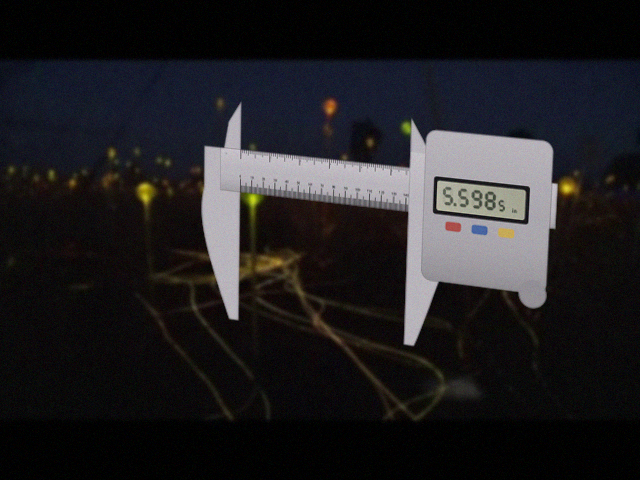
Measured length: 5.5985 in
